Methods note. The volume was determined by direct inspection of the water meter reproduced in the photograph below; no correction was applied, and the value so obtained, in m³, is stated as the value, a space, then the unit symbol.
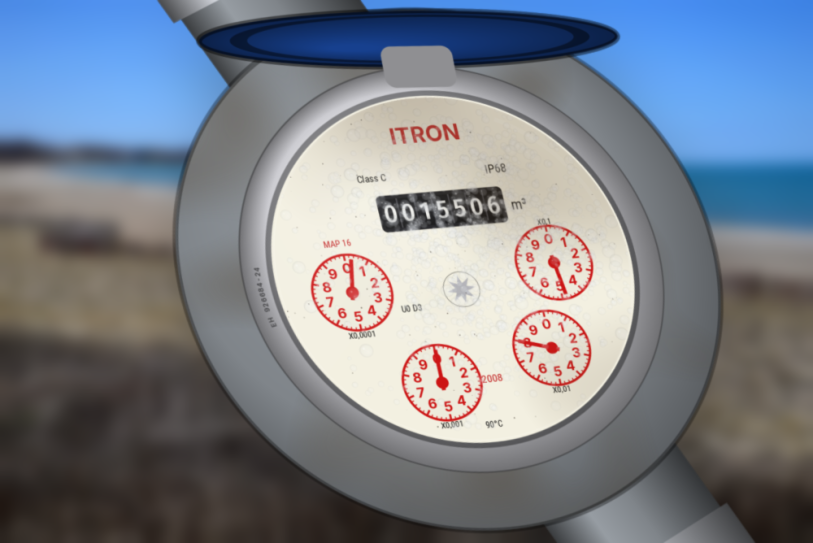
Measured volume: 15506.4800 m³
